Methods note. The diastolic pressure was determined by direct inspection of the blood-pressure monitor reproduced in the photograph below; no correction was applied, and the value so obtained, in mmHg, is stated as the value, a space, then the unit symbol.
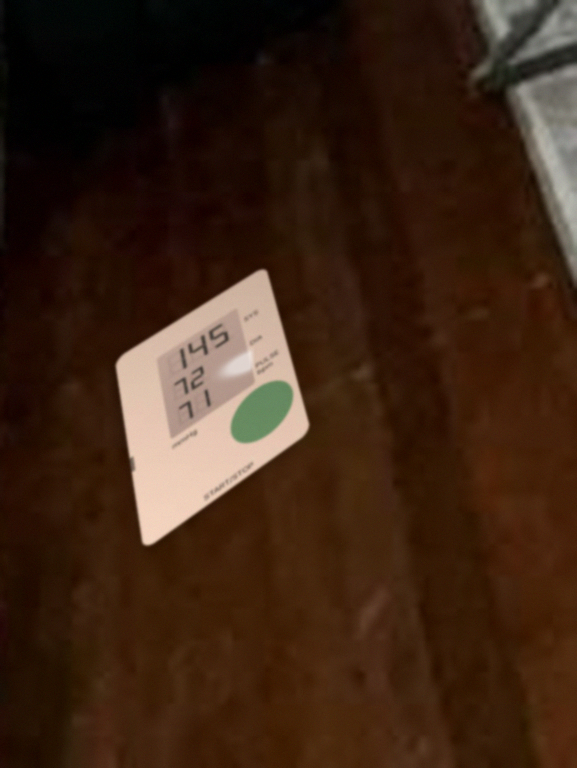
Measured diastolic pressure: 72 mmHg
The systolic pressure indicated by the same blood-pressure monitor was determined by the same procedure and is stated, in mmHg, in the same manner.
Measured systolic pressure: 145 mmHg
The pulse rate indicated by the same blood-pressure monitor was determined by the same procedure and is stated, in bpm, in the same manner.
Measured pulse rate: 71 bpm
